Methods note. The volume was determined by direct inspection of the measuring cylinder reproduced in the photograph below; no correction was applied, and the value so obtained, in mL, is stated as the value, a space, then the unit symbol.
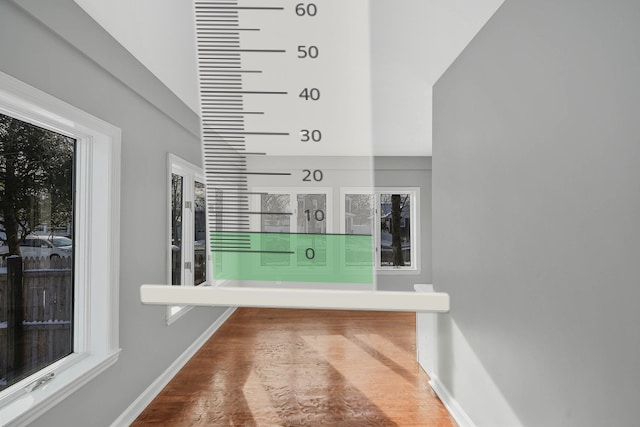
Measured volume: 5 mL
